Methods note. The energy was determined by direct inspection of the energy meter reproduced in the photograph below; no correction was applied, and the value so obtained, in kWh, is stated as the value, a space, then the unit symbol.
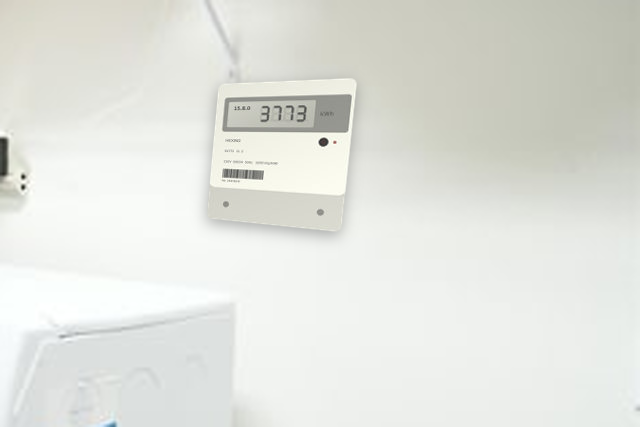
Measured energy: 3773 kWh
